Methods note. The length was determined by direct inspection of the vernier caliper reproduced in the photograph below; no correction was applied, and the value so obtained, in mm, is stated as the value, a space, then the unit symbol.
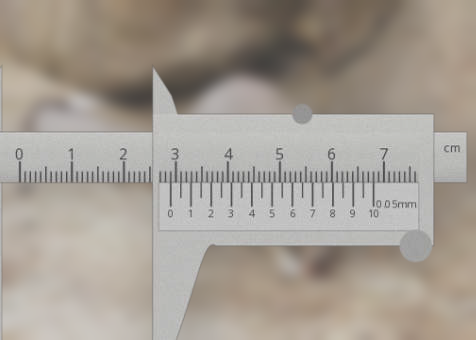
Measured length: 29.0 mm
